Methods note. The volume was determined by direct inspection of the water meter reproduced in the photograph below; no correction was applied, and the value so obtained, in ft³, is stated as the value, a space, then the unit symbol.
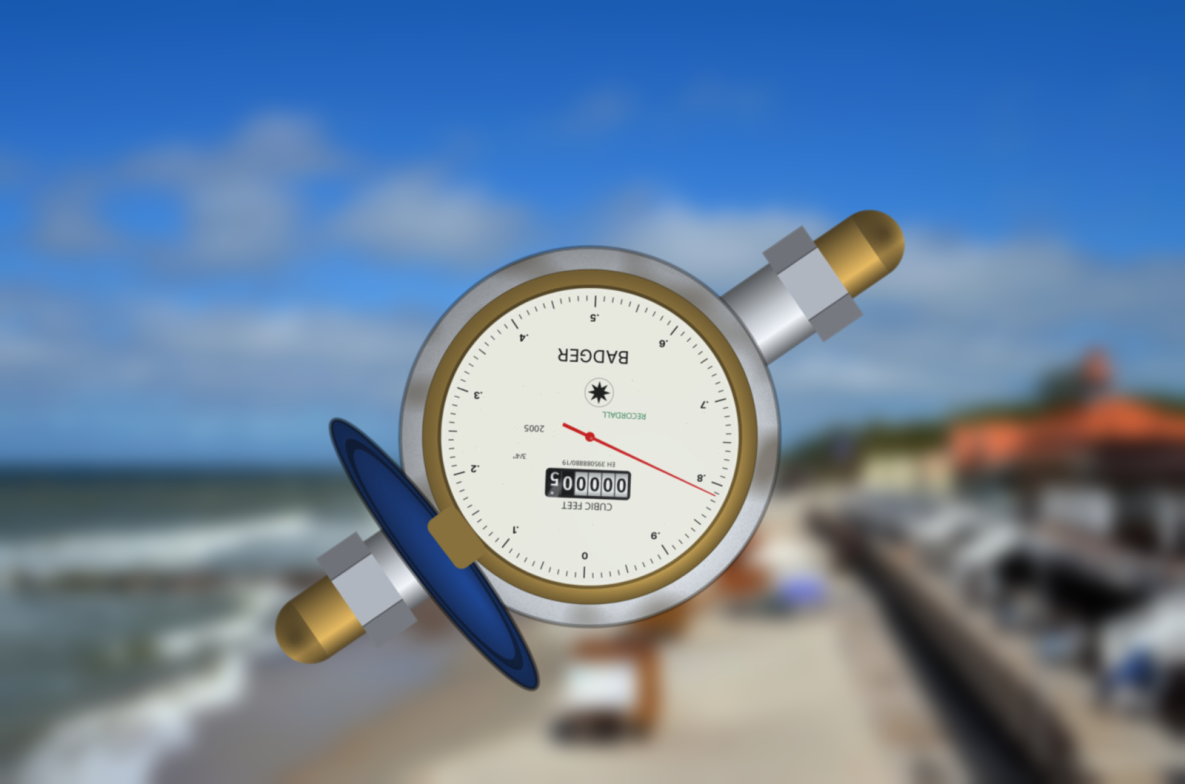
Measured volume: 4.81 ft³
